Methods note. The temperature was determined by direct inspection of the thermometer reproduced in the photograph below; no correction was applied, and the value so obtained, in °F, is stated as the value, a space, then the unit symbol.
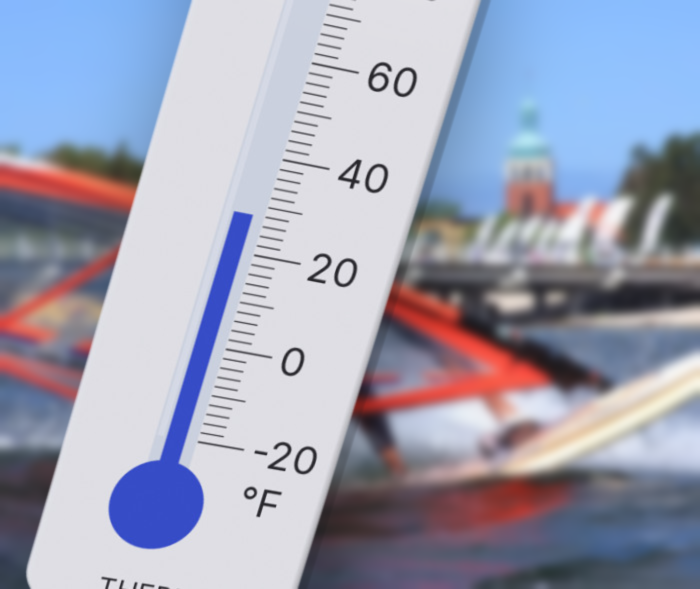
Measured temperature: 28 °F
